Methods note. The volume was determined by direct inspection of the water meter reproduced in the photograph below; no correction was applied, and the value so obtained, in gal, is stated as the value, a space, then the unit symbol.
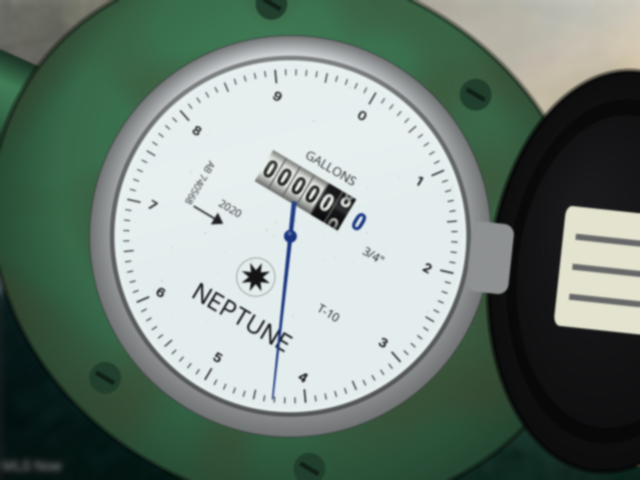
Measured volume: 84.3 gal
